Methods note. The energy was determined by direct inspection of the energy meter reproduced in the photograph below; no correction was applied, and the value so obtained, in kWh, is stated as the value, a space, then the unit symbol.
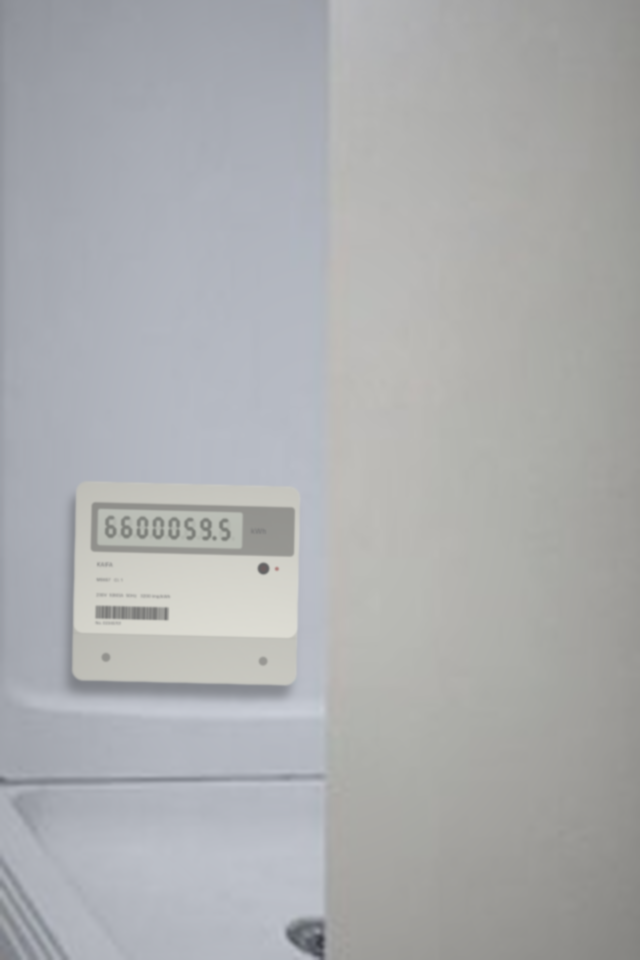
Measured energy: 6600059.5 kWh
